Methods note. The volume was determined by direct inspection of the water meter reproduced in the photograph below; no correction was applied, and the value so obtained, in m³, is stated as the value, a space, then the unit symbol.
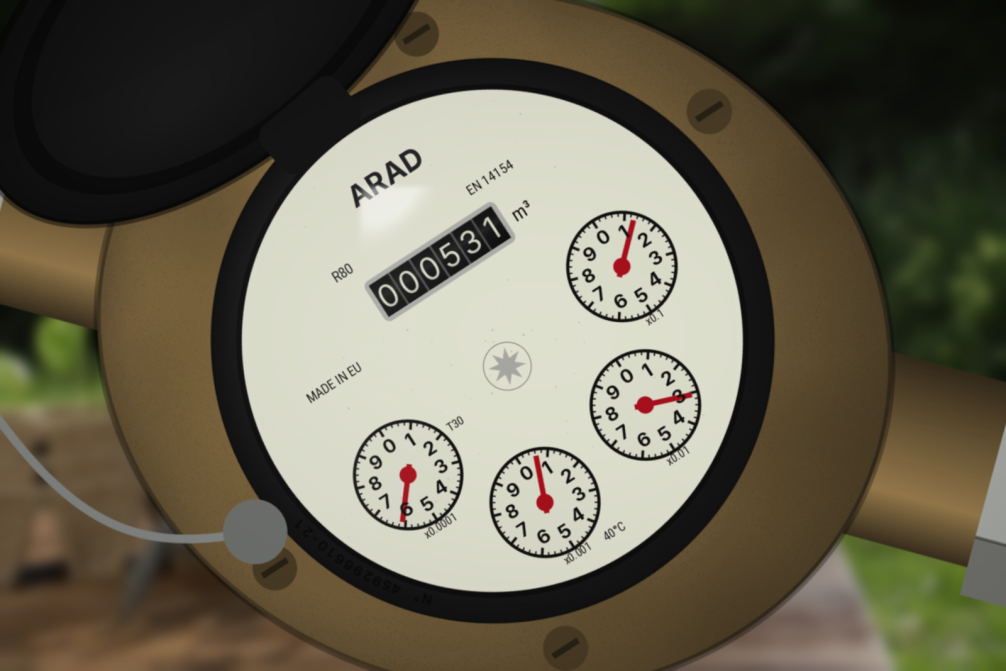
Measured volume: 531.1306 m³
